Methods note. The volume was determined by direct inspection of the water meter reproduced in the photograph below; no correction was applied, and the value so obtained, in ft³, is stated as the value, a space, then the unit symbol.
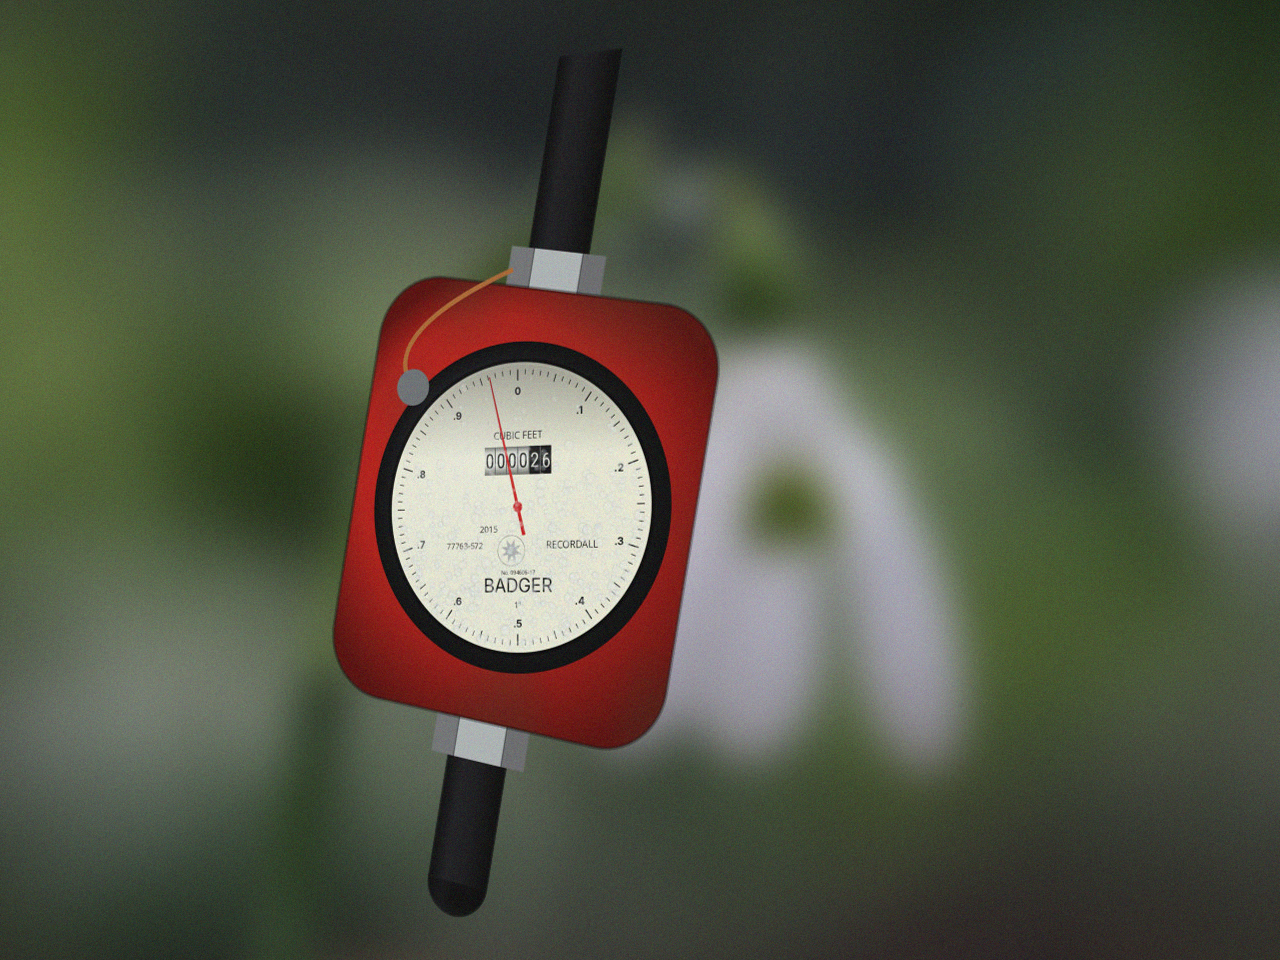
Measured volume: 25.96 ft³
